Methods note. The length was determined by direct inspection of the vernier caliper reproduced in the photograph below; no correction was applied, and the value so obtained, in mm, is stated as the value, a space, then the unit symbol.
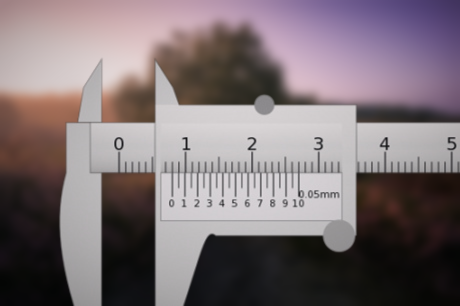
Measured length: 8.0 mm
